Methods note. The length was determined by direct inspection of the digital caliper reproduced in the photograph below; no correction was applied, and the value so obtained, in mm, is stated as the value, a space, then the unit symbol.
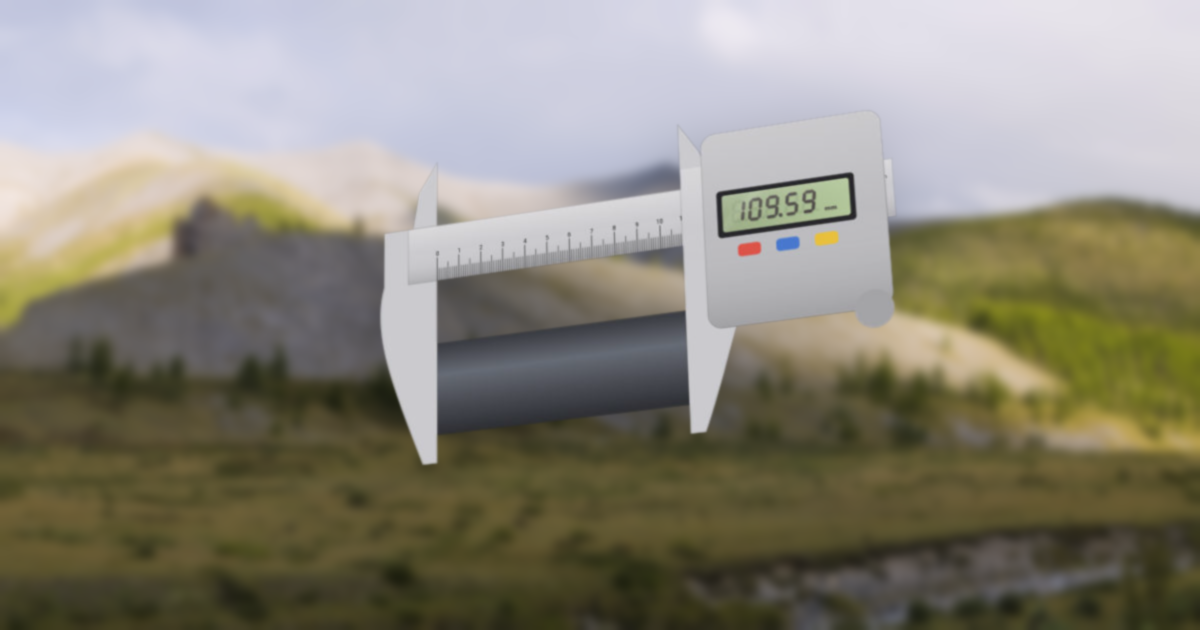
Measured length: 109.59 mm
